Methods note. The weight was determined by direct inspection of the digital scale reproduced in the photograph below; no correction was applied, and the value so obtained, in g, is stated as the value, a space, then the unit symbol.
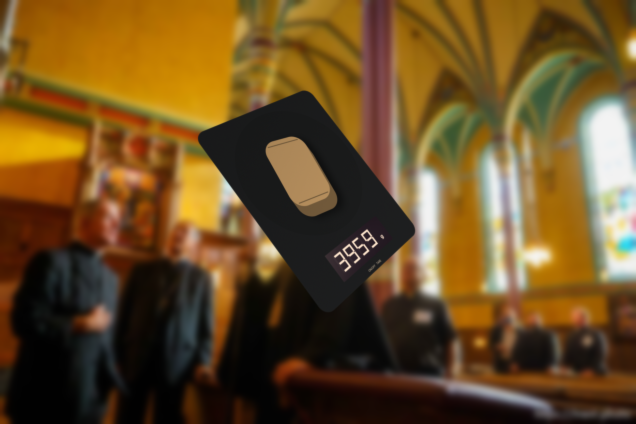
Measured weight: 3959 g
